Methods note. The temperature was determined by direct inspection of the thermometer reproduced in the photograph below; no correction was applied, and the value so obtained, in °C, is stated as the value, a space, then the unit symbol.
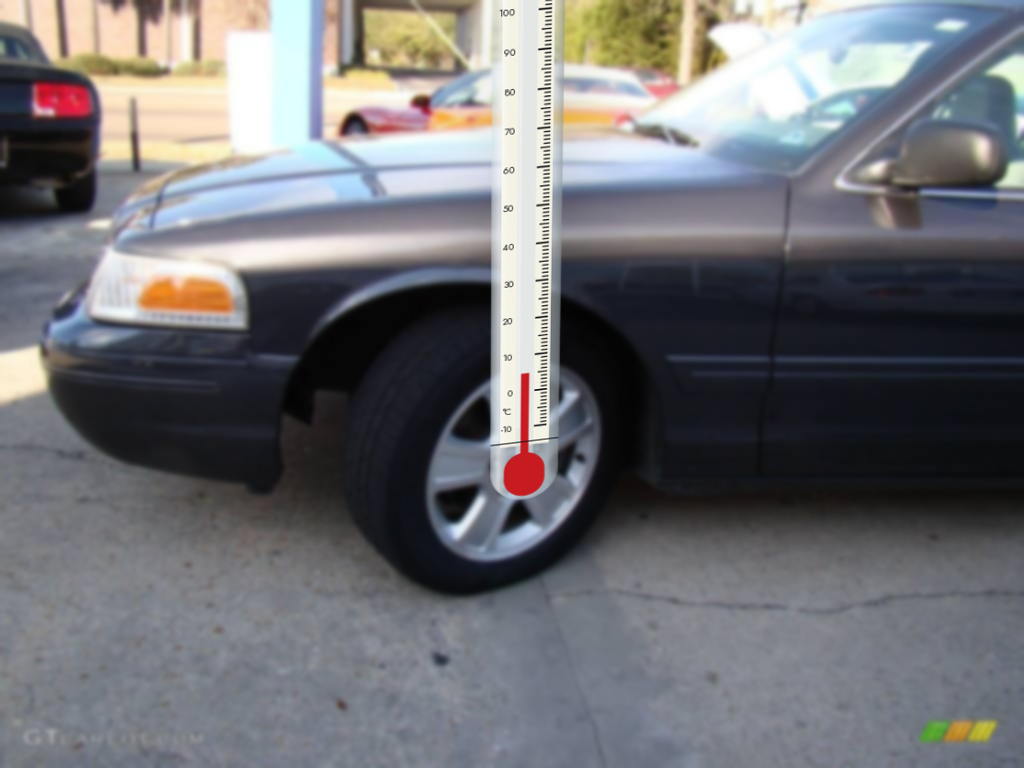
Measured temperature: 5 °C
